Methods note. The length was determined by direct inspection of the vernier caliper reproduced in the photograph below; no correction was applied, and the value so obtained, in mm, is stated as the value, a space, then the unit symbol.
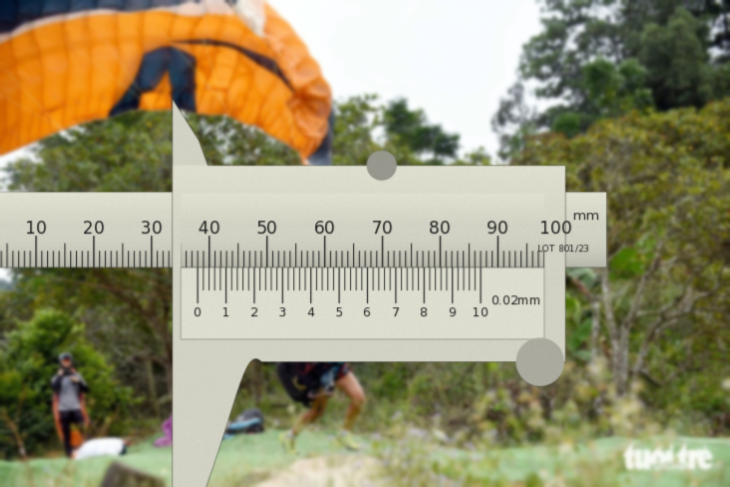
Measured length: 38.0 mm
